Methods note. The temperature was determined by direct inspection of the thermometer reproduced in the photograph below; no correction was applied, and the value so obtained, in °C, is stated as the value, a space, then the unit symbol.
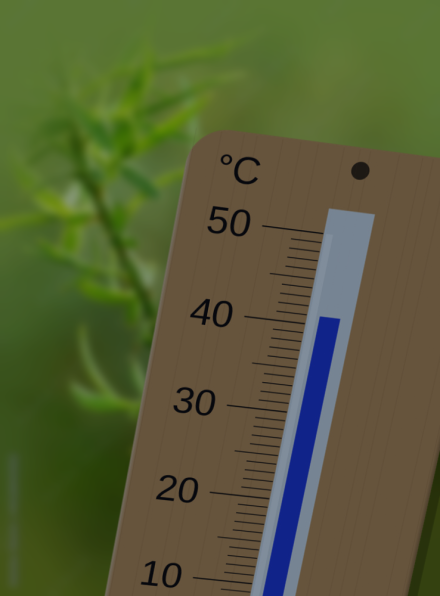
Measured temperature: 41 °C
